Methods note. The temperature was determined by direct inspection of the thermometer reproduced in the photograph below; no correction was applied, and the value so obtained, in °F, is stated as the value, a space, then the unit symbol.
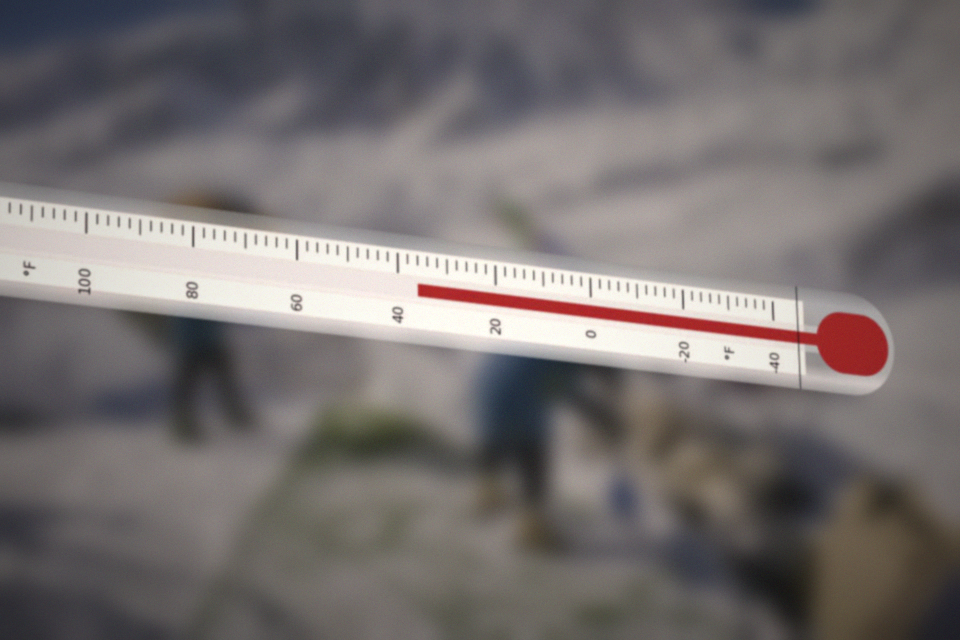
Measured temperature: 36 °F
